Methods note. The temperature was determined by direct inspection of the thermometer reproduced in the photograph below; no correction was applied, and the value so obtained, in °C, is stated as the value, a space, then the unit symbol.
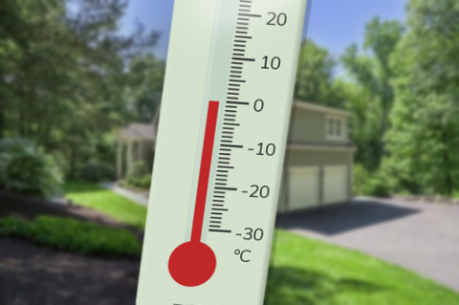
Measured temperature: 0 °C
